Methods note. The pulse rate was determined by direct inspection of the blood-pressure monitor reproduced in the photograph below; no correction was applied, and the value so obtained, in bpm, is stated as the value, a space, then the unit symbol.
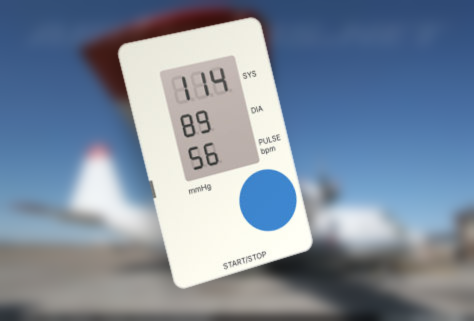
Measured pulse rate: 56 bpm
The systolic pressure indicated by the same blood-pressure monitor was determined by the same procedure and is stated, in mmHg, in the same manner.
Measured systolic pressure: 114 mmHg
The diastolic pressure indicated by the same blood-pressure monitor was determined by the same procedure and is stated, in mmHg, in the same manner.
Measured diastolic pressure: 89 mmHg
